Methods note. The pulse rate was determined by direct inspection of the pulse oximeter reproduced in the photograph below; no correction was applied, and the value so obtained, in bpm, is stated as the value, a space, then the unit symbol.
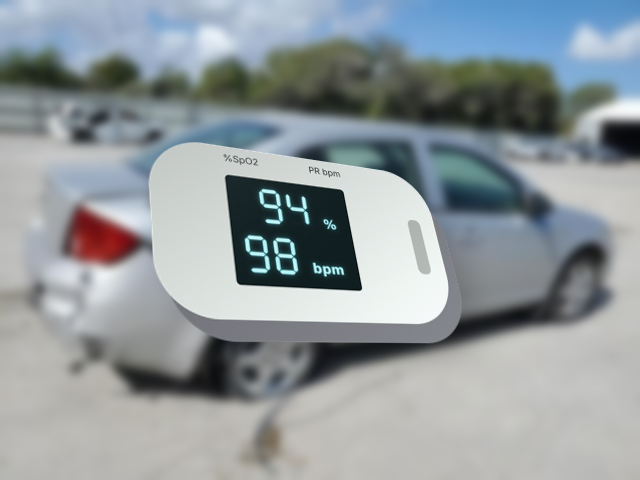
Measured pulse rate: 98 bpm
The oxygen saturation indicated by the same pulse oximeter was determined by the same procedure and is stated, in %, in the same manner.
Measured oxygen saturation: 94 %
